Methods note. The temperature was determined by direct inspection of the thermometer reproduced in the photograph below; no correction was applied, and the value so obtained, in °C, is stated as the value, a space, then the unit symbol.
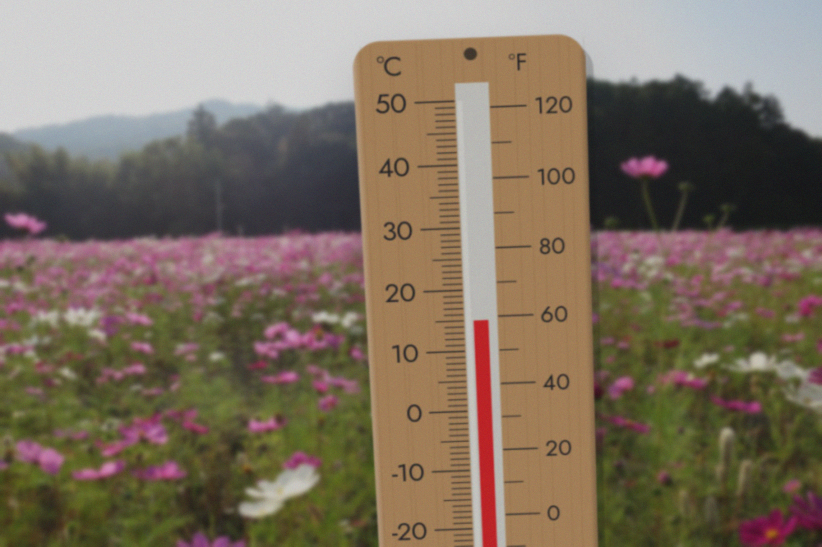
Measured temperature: 15 °C
